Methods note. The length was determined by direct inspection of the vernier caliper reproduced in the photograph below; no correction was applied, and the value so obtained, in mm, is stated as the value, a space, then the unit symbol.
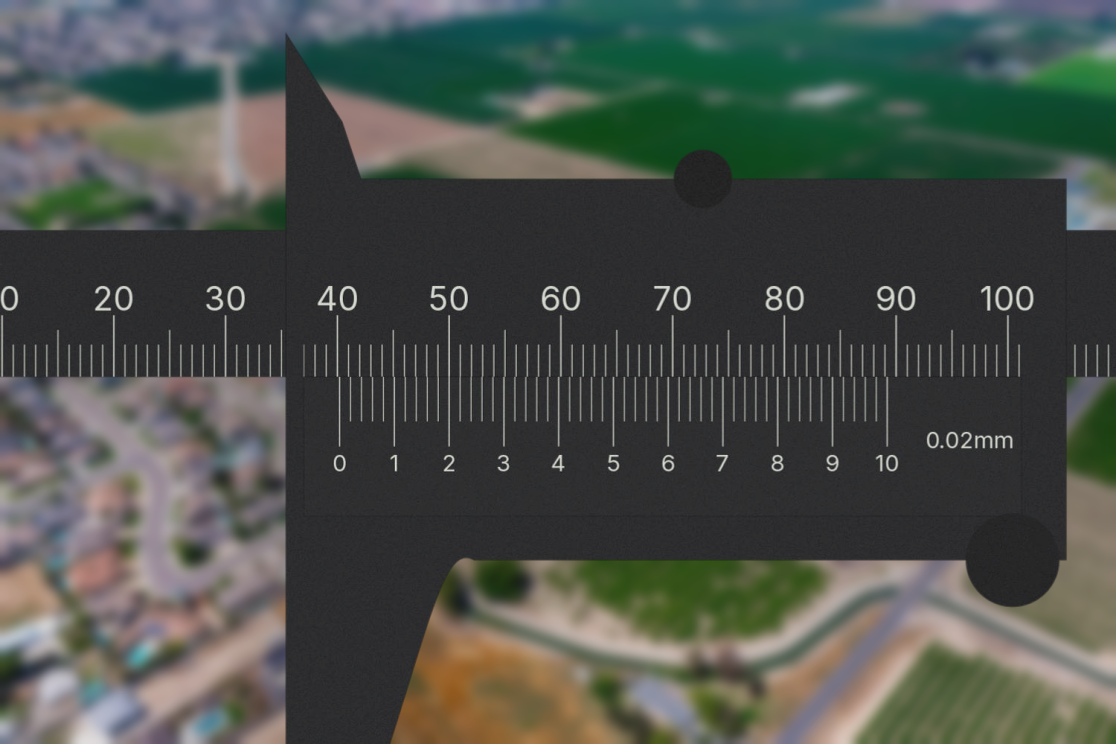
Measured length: 40.2 mm
